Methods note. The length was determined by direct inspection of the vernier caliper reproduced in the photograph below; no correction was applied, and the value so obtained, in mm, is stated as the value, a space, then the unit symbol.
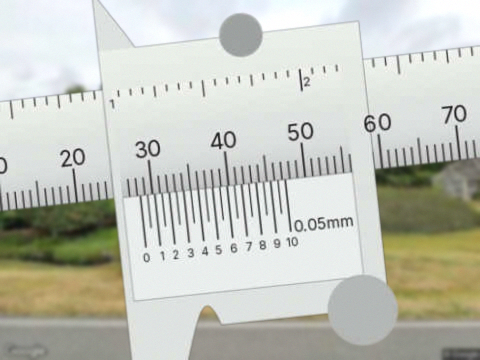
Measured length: 28.4 mm
